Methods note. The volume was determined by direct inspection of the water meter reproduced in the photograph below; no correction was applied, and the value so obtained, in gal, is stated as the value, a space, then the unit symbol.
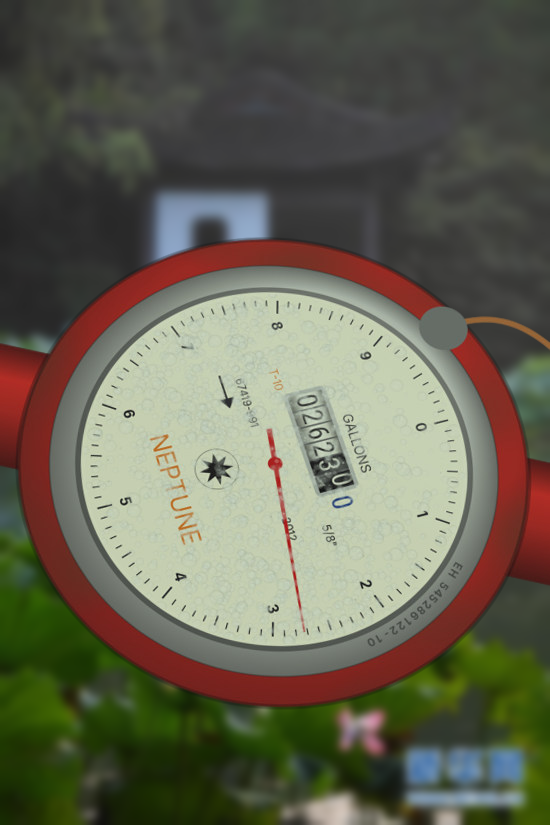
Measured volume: 262302.7 gal
